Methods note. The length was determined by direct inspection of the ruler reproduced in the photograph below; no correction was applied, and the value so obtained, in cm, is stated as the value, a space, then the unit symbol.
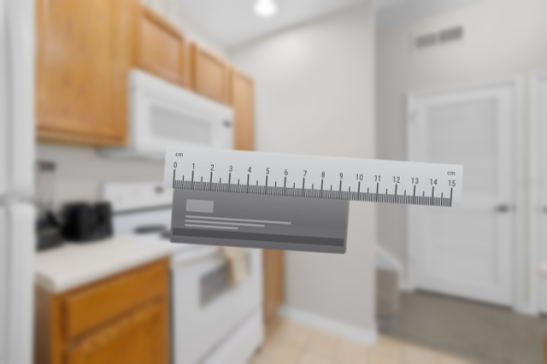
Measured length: 9.5 cm
